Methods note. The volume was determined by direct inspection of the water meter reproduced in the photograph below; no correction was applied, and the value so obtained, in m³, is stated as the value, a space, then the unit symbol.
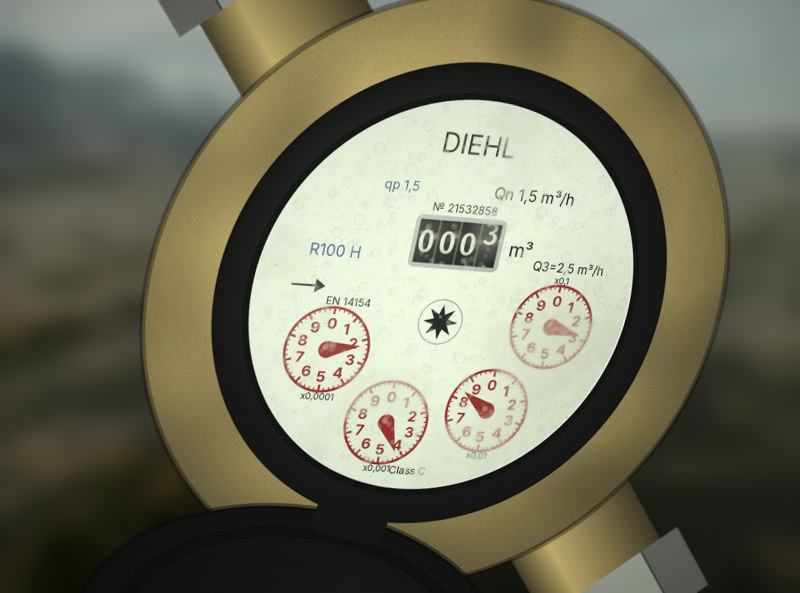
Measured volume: 3.2842 m³
